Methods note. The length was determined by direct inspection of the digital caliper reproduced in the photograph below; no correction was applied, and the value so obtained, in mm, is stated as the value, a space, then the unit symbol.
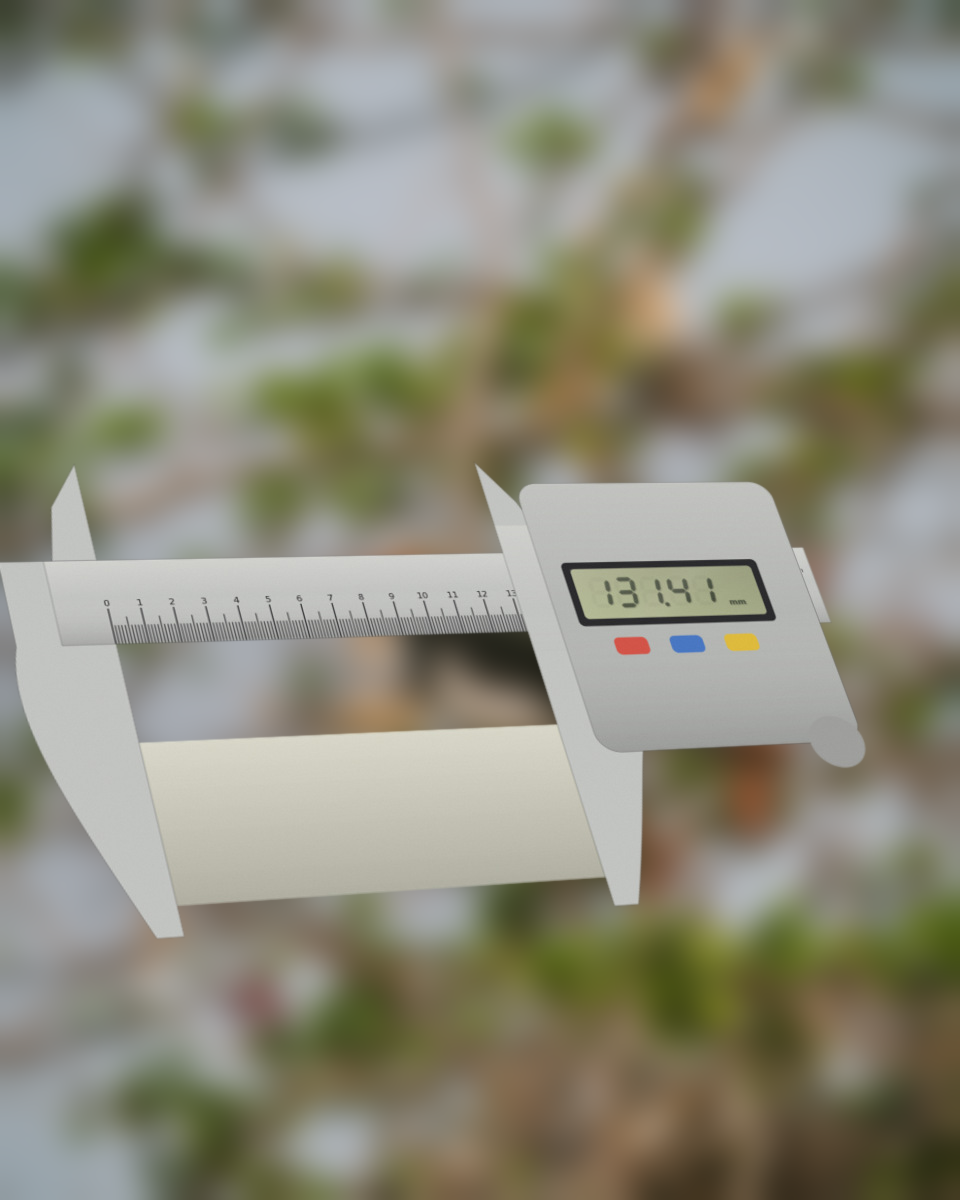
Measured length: 131.41 mm
